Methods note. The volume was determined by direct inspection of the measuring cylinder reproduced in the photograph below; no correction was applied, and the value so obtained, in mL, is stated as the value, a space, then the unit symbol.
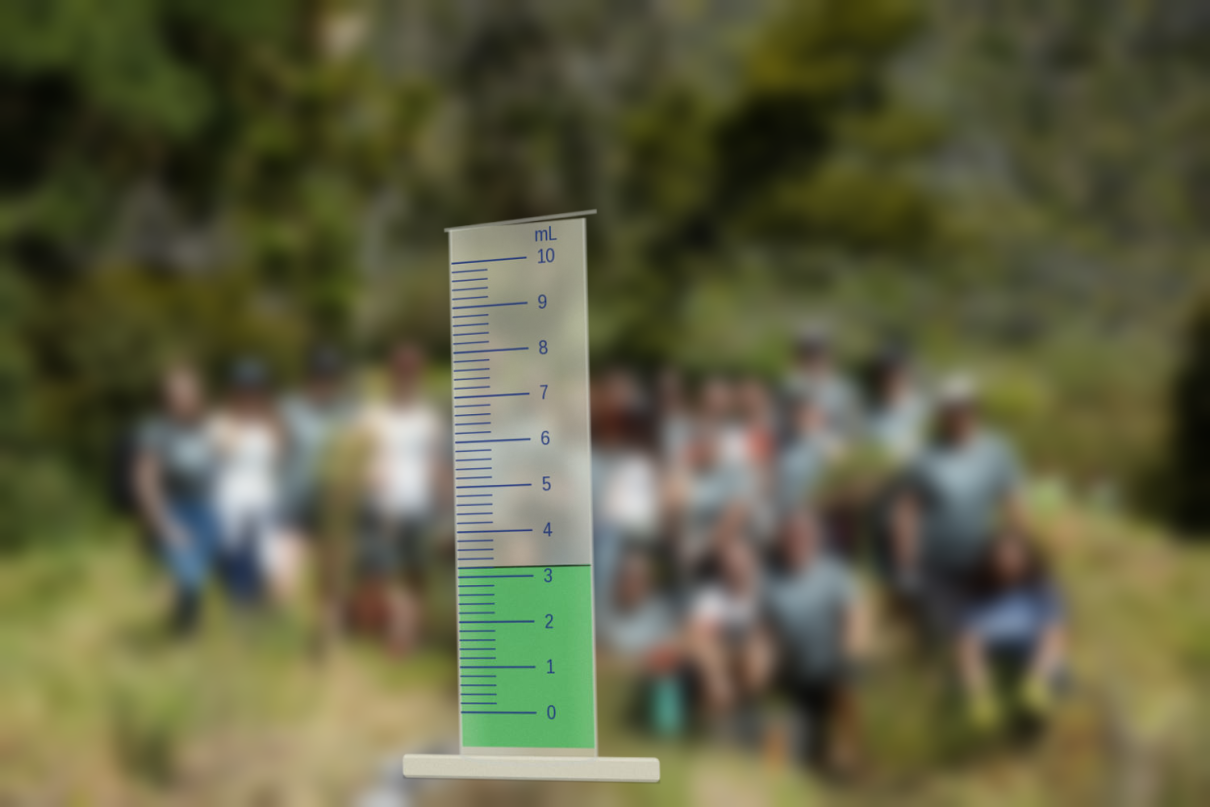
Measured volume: 3.2 mL
